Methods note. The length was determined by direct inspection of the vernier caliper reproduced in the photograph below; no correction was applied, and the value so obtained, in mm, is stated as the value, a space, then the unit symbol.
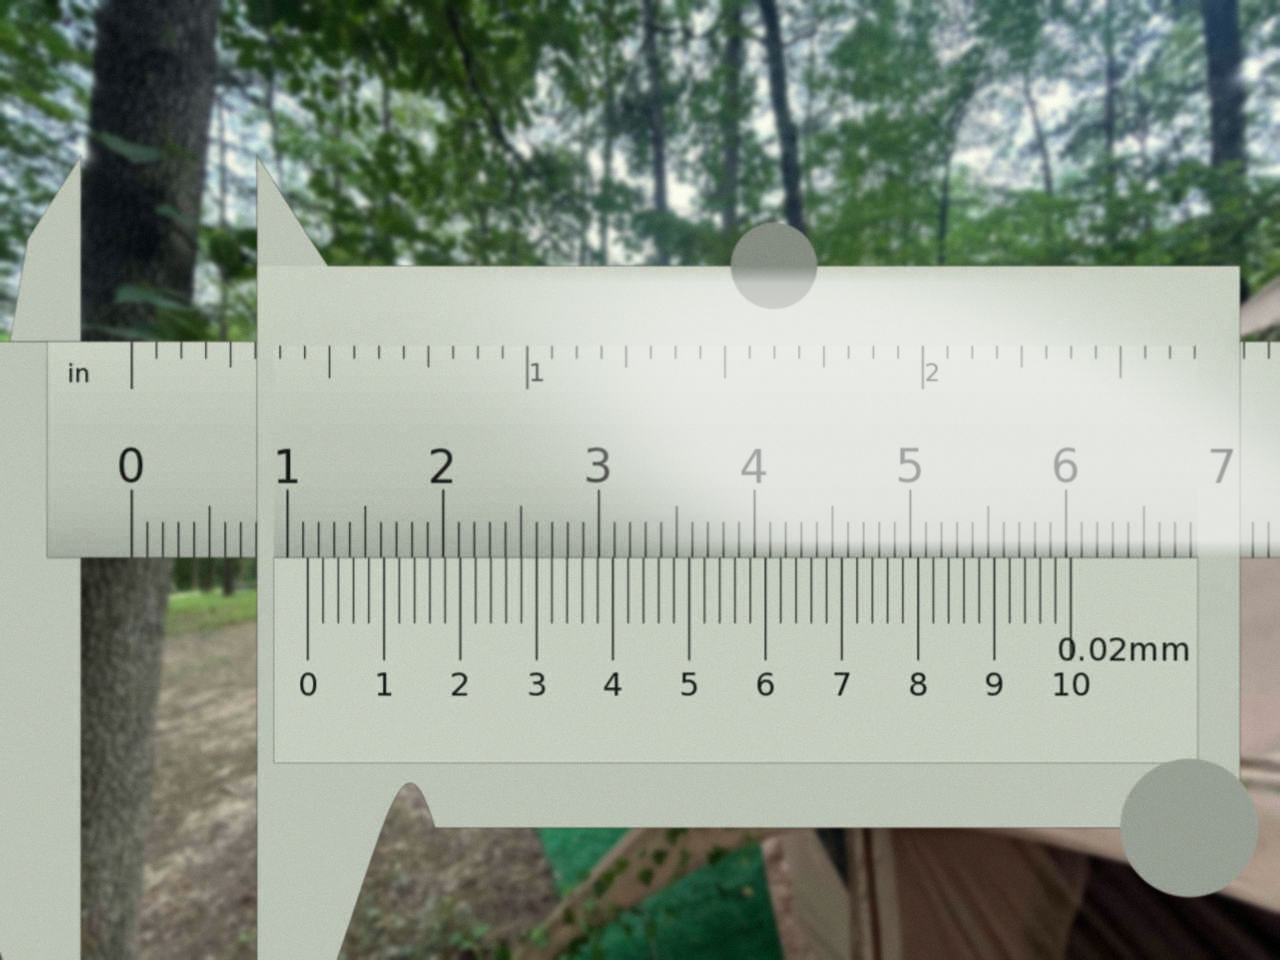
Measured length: 11.3 mm
